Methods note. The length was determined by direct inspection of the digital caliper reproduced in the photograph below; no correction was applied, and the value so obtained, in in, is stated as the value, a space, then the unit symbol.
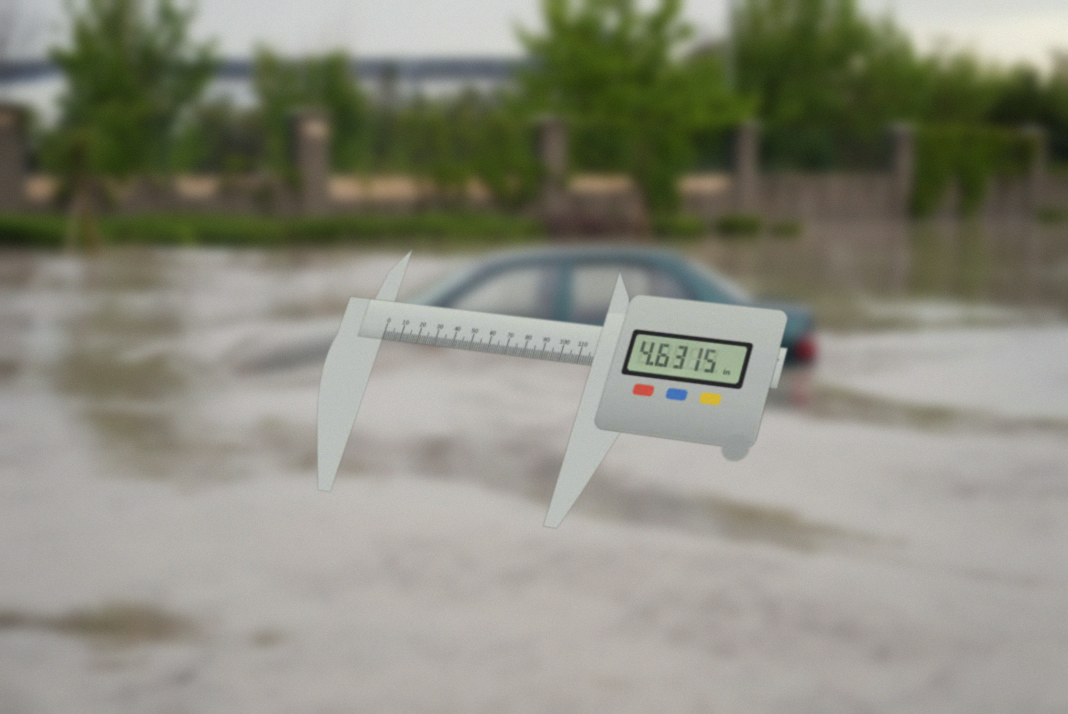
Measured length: 4.6315 in
